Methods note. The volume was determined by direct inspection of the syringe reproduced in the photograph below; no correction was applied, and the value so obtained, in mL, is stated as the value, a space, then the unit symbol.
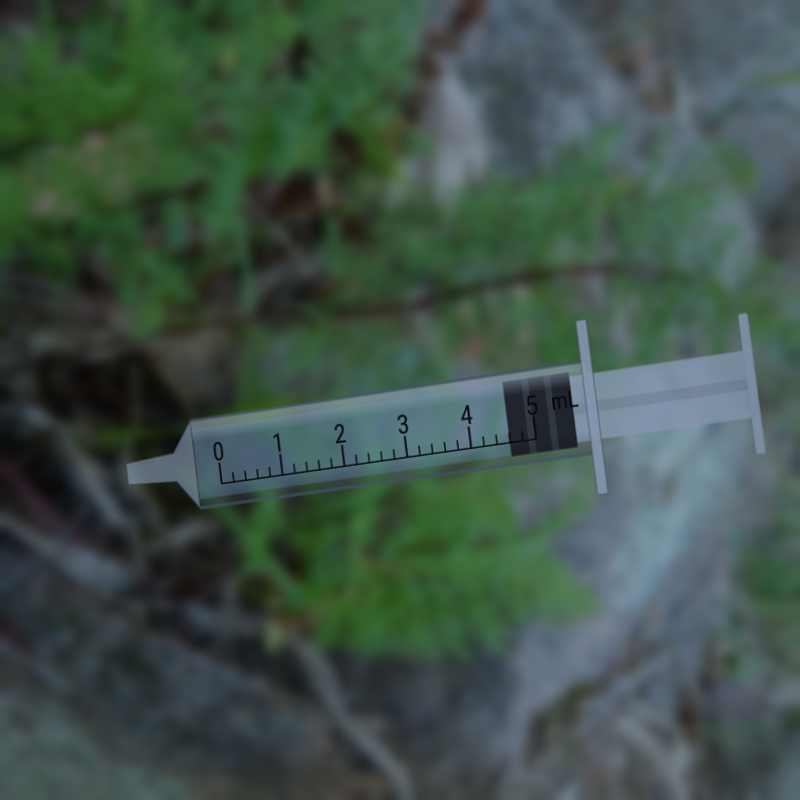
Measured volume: 4.6 mL
